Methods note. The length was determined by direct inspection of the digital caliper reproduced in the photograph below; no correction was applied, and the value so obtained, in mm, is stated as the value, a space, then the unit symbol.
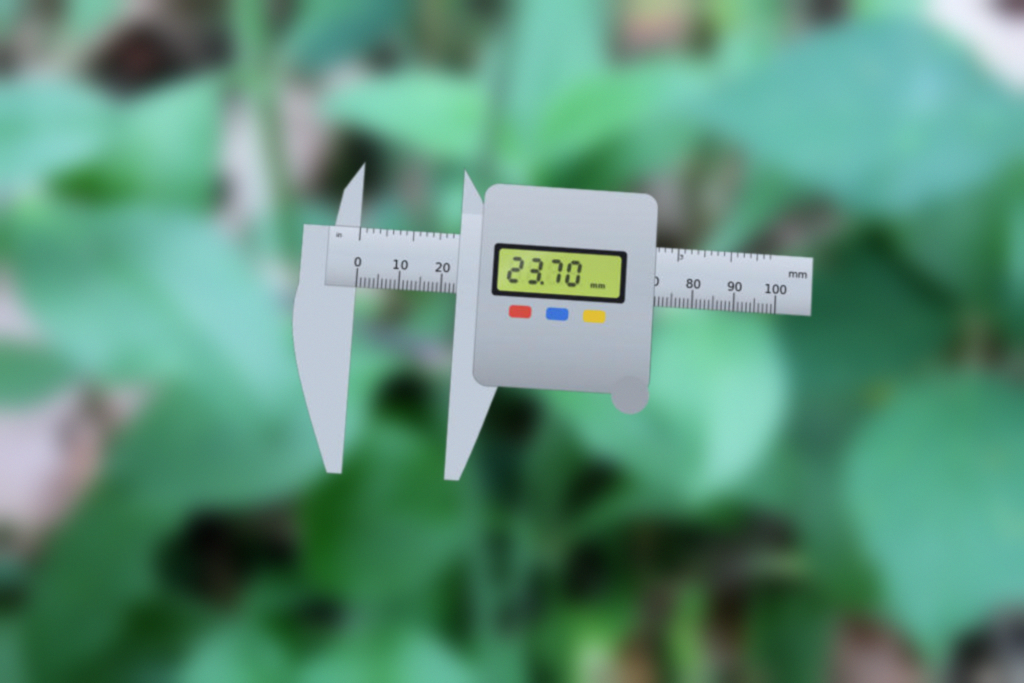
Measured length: 23.70 mm
